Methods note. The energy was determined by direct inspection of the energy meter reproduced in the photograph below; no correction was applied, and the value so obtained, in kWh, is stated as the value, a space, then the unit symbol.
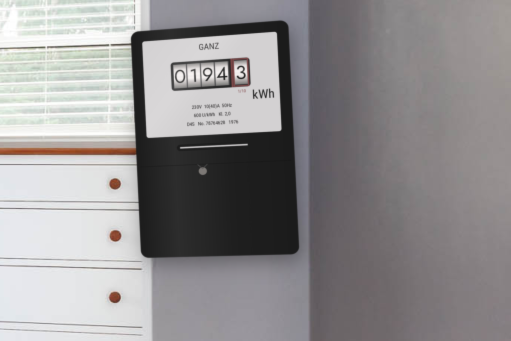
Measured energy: 194.3 kWh
